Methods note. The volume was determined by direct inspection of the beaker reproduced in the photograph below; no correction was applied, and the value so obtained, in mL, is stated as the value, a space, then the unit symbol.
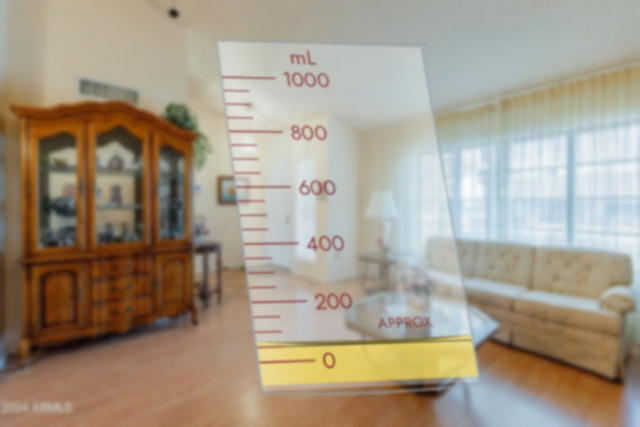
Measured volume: 50 mL
